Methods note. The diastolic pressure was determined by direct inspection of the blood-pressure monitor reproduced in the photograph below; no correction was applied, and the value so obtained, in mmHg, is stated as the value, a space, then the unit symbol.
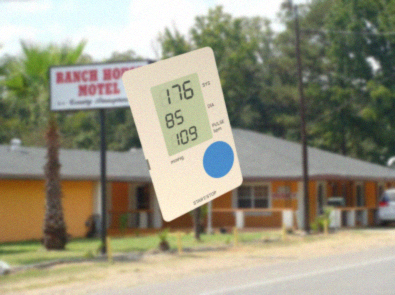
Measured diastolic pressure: 85 mmHg
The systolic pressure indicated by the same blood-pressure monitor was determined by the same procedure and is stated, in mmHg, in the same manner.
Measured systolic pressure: 176 mmHg
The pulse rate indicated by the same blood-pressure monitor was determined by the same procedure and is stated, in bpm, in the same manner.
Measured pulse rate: 109 bpm
